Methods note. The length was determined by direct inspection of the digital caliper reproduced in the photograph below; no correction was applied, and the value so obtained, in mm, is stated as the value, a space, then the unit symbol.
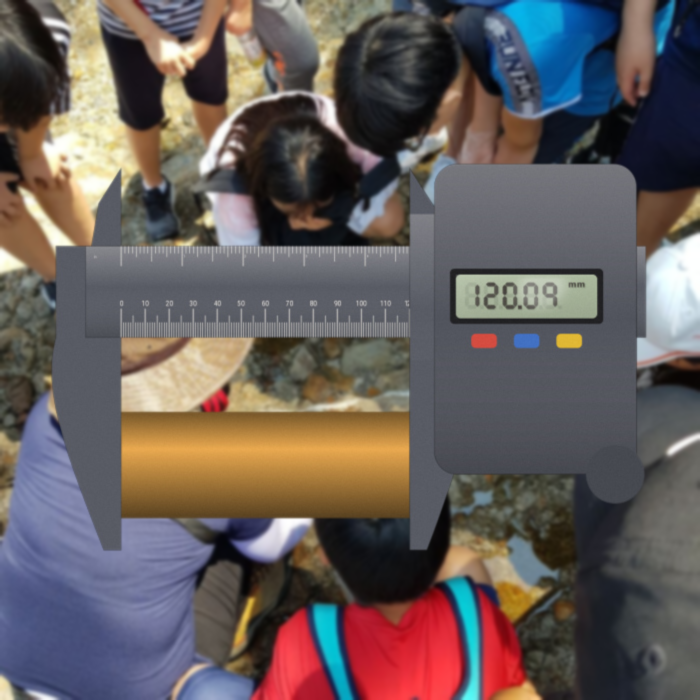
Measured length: 120.09 mm
